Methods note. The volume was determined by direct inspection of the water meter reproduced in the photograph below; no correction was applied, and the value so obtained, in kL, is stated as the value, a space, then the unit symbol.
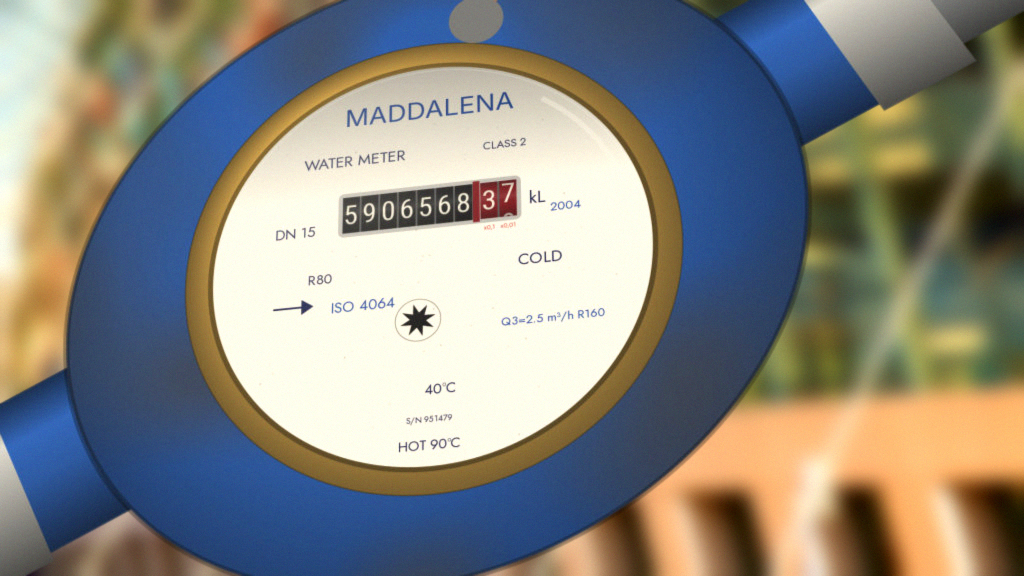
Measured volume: 5906568.37 kL
